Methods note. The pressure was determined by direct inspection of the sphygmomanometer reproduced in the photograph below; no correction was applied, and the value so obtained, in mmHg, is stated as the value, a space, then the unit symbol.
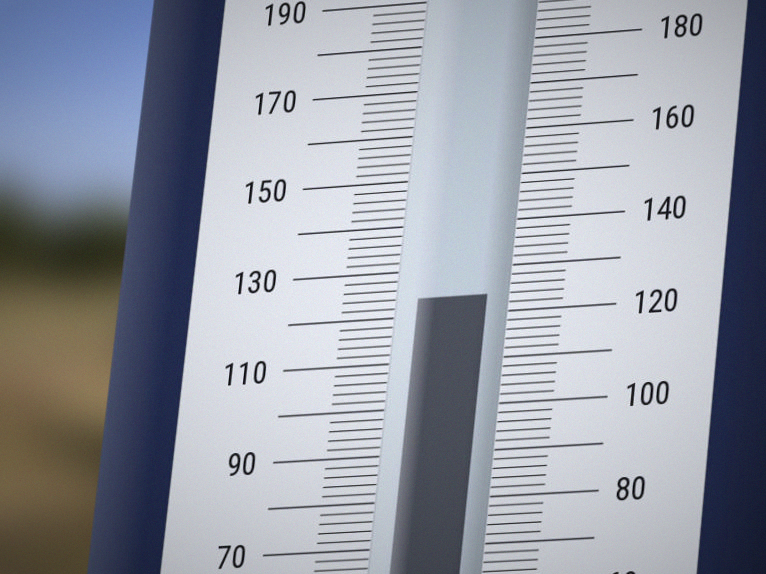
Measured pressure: 124 mmHg
